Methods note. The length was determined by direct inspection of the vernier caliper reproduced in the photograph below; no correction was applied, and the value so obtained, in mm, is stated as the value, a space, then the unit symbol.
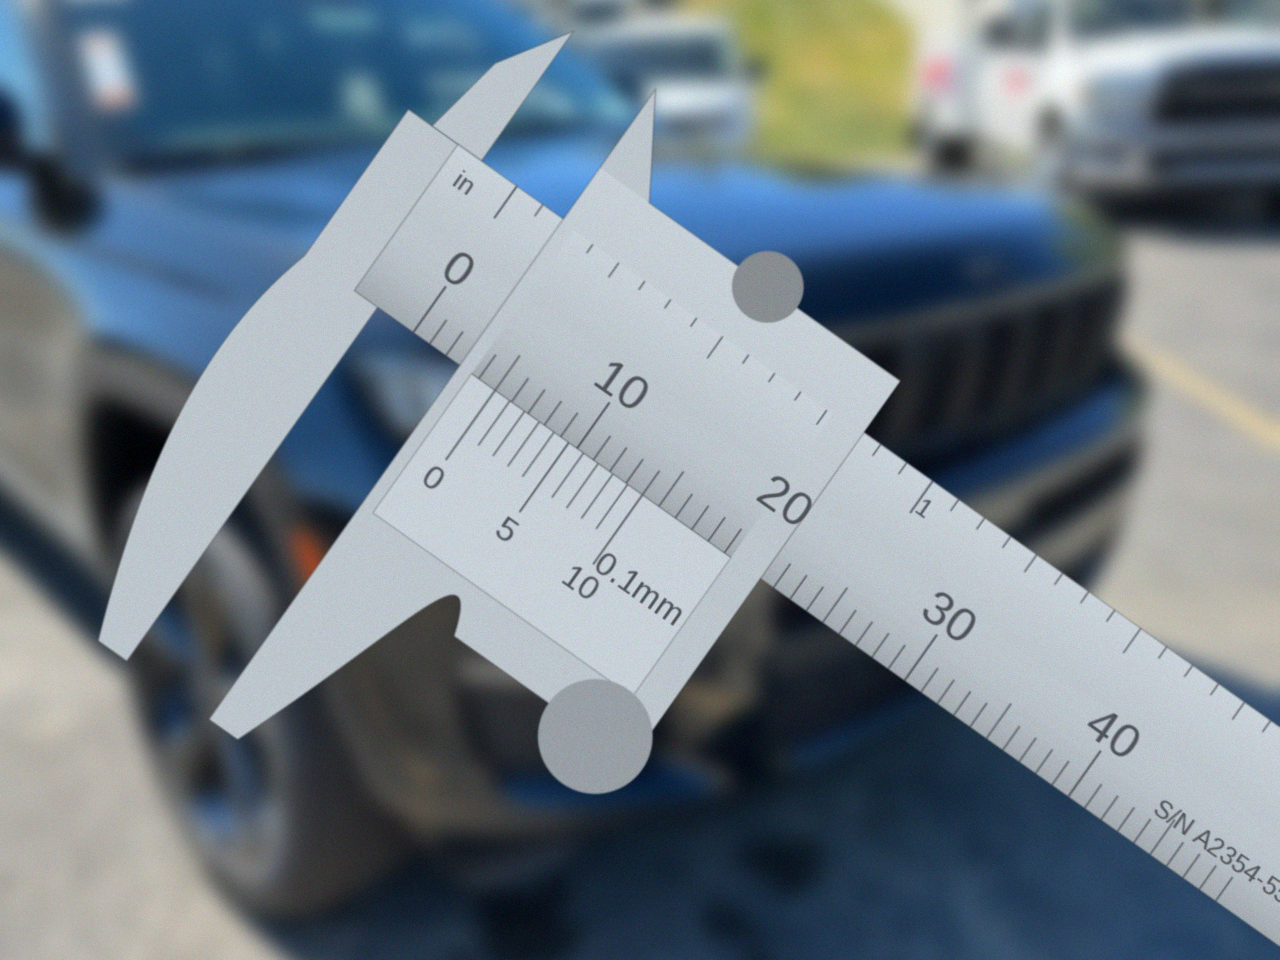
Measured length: 5.0 mm
